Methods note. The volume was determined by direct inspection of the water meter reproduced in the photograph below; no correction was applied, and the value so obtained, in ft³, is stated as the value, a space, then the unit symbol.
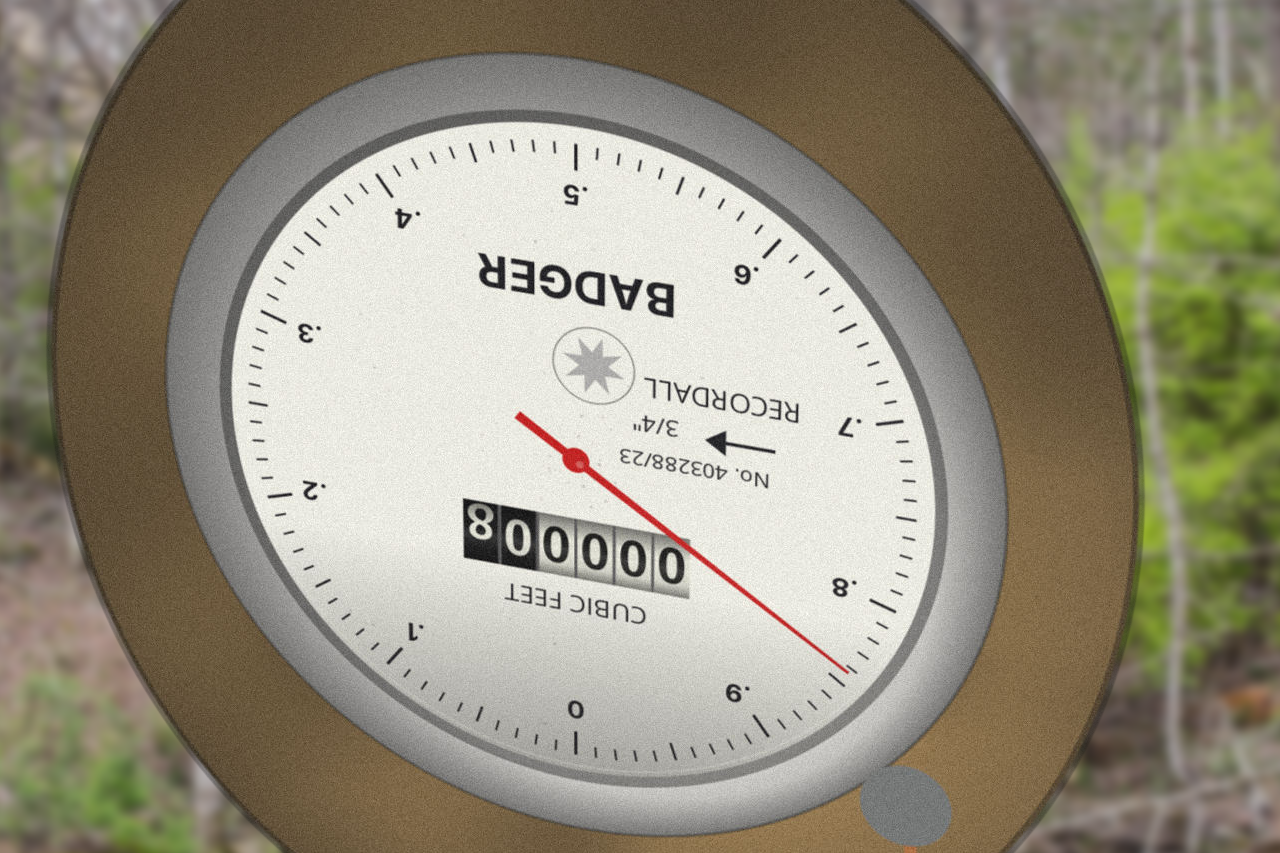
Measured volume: 7.84 ft³
